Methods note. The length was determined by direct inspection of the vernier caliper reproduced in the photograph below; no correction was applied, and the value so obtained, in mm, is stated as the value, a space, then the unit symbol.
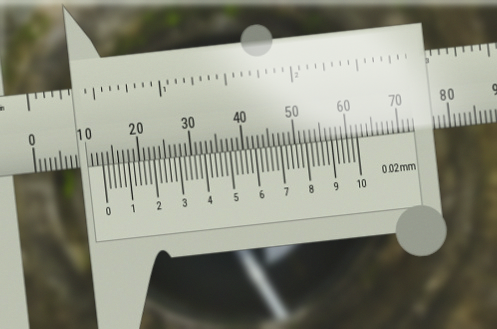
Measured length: 13.0 mm
